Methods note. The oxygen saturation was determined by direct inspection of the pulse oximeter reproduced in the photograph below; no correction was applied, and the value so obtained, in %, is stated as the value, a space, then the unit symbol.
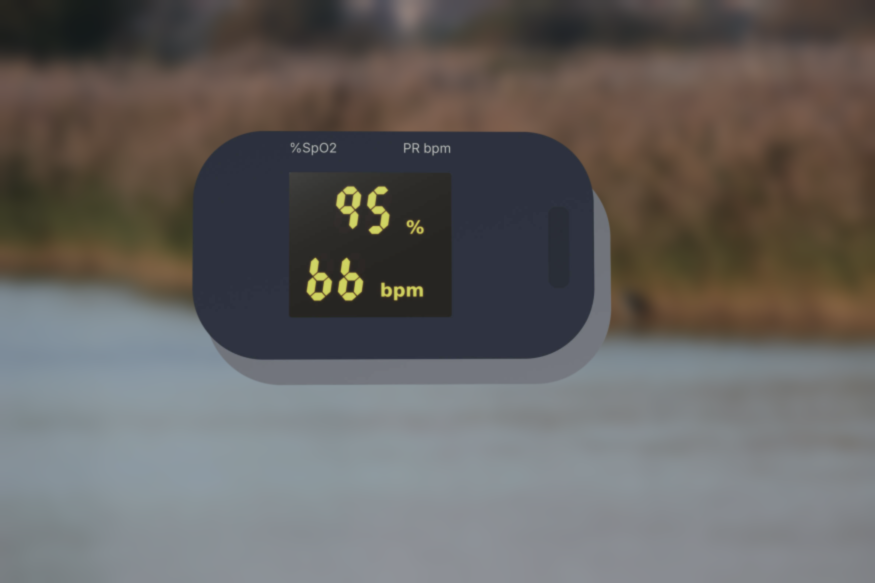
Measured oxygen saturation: 95 %
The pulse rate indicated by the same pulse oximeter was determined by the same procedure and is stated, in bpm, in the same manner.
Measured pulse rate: 66 bpm
